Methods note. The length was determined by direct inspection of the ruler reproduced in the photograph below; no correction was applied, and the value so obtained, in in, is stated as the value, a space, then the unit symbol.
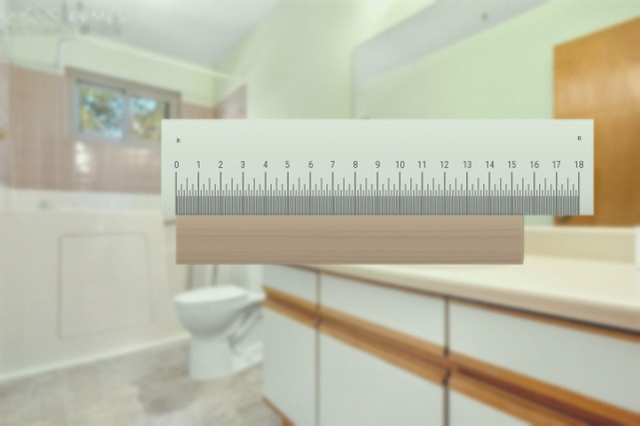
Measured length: 15.5 in
